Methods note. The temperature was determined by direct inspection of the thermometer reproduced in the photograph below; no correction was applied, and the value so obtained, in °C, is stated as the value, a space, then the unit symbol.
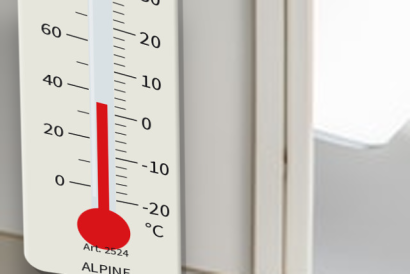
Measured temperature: 2 °C
